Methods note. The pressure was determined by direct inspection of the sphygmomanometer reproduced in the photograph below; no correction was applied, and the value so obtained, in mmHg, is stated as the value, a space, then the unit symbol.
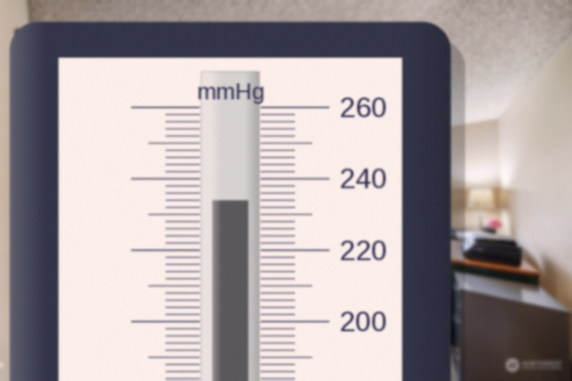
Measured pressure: 234 mmHg
